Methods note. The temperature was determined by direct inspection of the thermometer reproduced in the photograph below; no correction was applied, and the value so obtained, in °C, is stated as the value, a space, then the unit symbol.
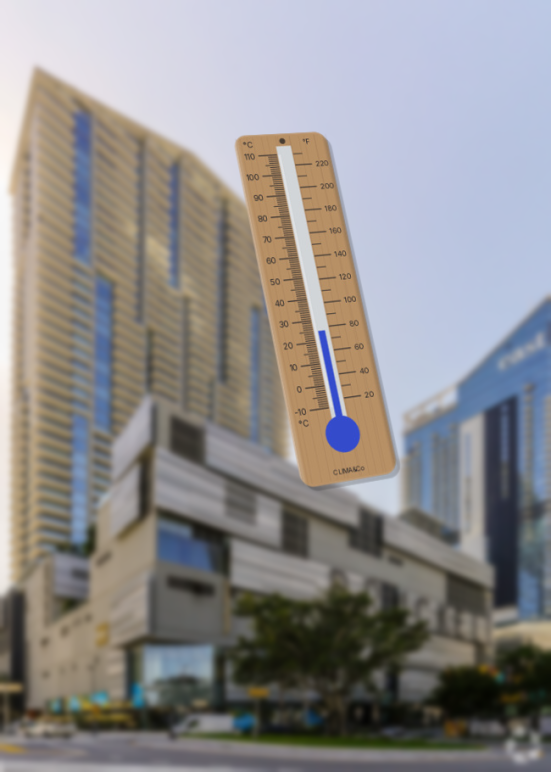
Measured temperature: 25 °C
